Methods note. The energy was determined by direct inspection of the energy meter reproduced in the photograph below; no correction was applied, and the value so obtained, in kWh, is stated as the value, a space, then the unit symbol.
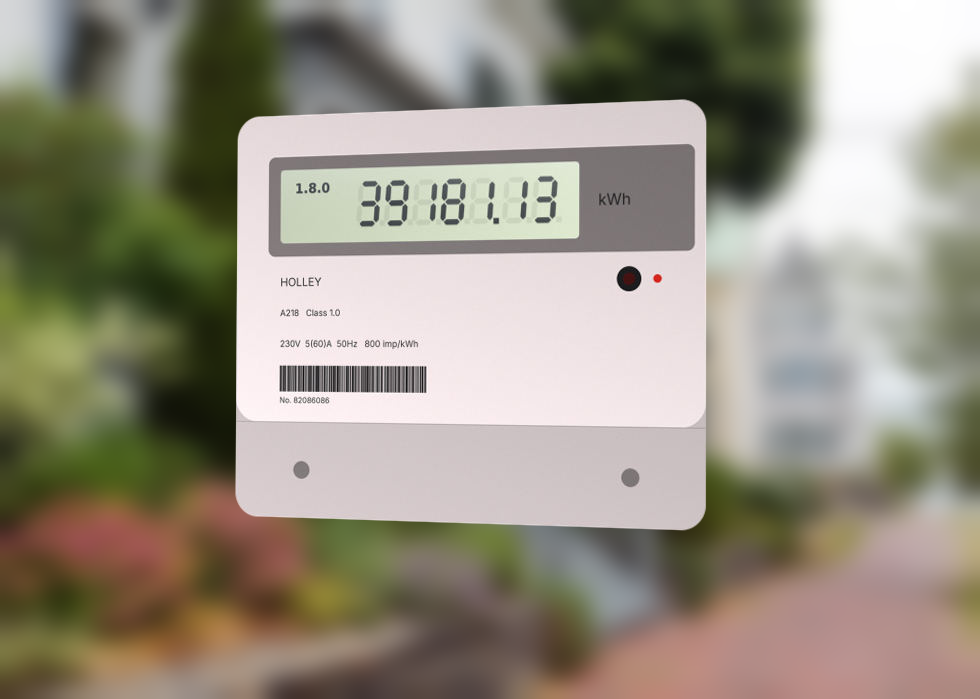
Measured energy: 39181.13 kWh
